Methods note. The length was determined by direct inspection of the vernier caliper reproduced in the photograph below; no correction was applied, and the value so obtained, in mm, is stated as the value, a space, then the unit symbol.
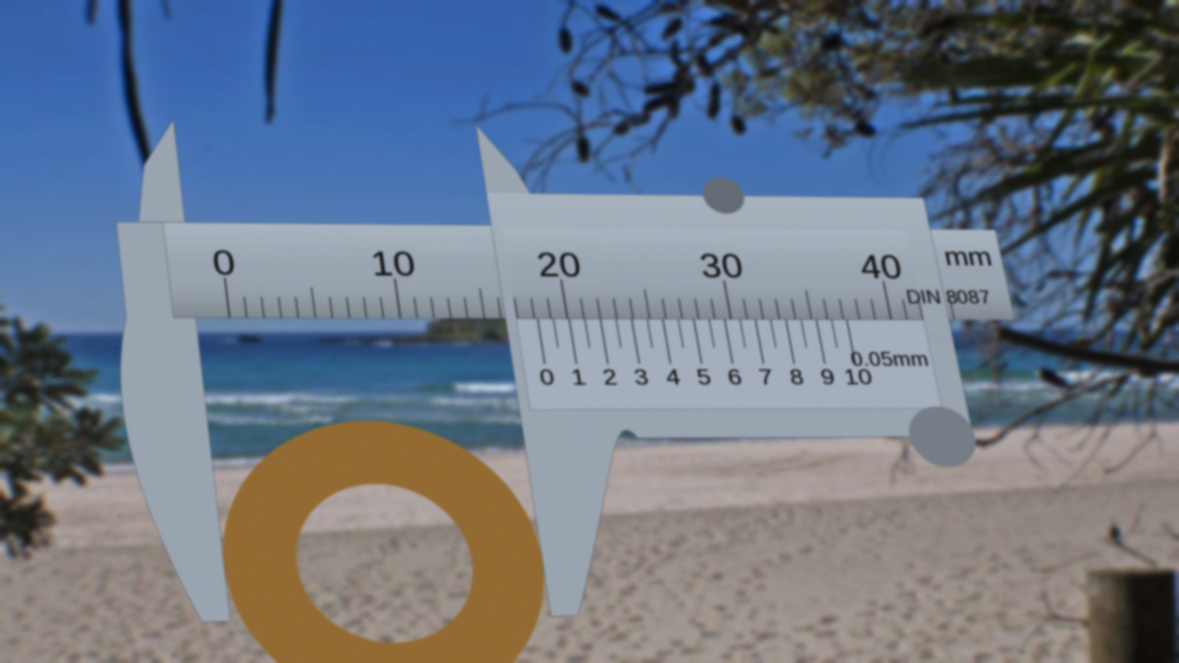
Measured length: 18.2 mm
